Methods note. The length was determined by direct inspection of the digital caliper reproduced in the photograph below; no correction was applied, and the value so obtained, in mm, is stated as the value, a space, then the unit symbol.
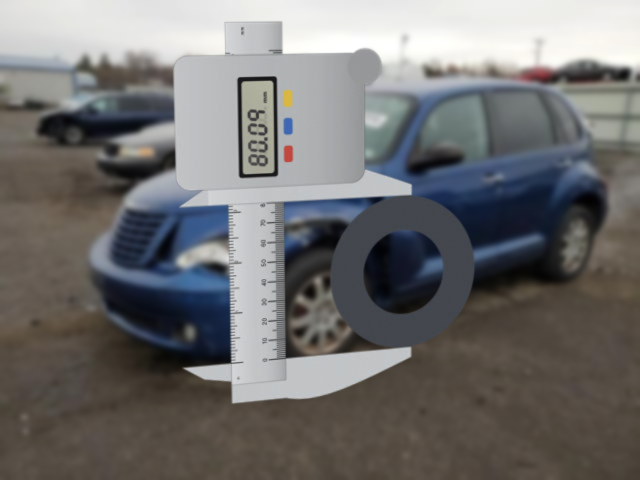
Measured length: 80.09 mm
